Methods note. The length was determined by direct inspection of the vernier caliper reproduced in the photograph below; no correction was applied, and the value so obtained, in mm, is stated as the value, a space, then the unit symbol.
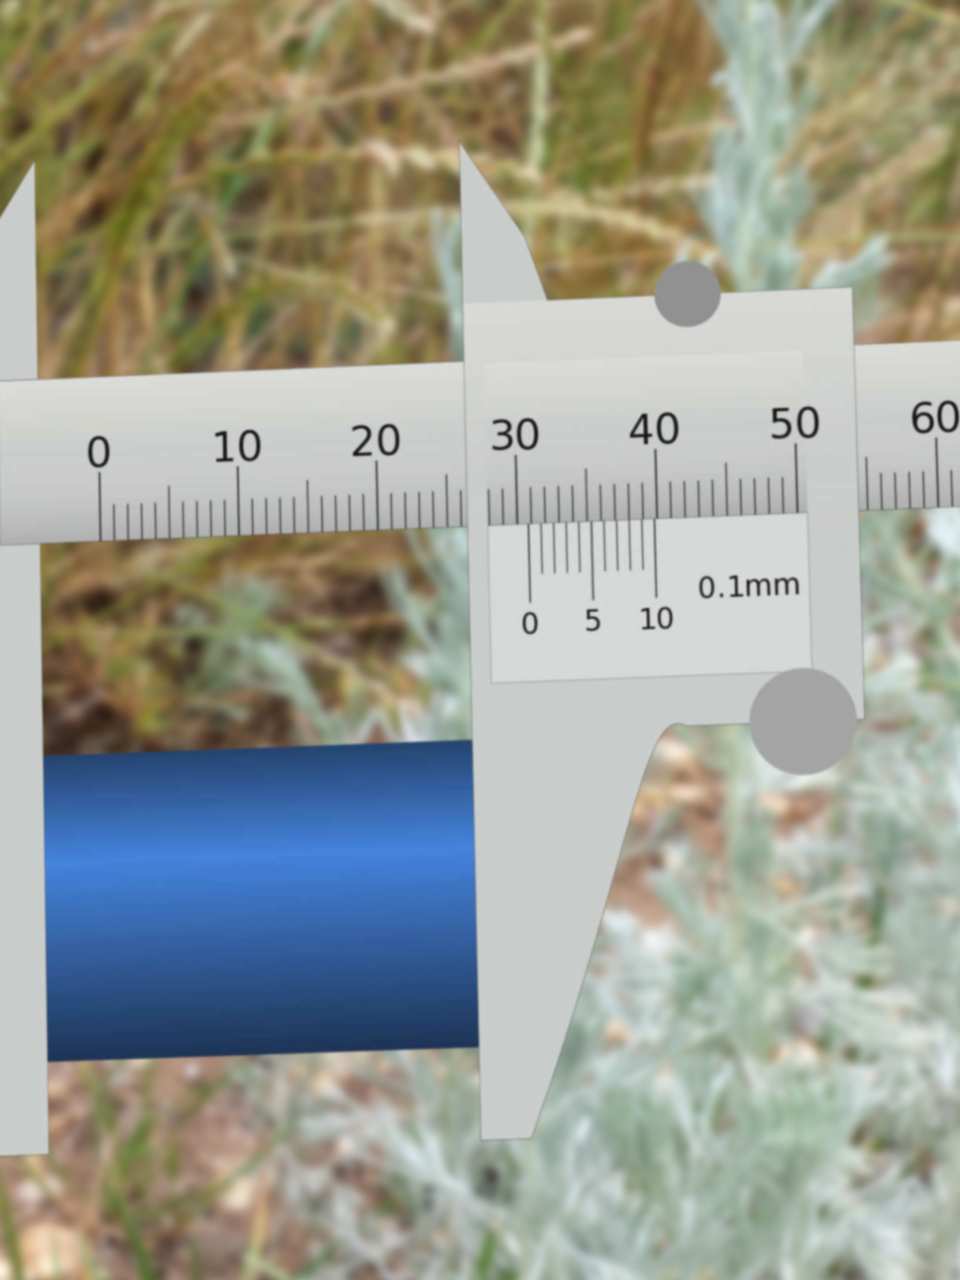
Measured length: 30.8 mm
